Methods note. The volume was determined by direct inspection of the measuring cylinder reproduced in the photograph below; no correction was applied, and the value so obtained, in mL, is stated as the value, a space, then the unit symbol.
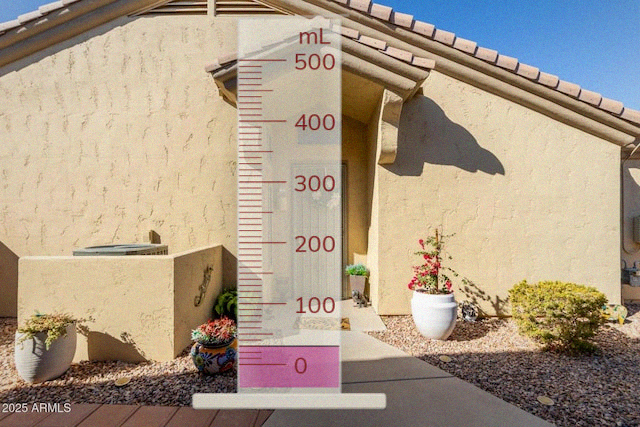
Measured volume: 30 mL
